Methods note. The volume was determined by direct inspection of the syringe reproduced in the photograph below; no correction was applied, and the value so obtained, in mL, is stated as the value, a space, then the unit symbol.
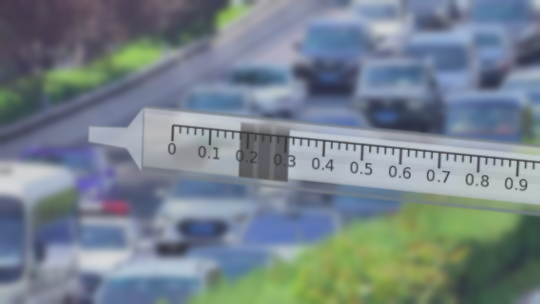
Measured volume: 0.18 mL
